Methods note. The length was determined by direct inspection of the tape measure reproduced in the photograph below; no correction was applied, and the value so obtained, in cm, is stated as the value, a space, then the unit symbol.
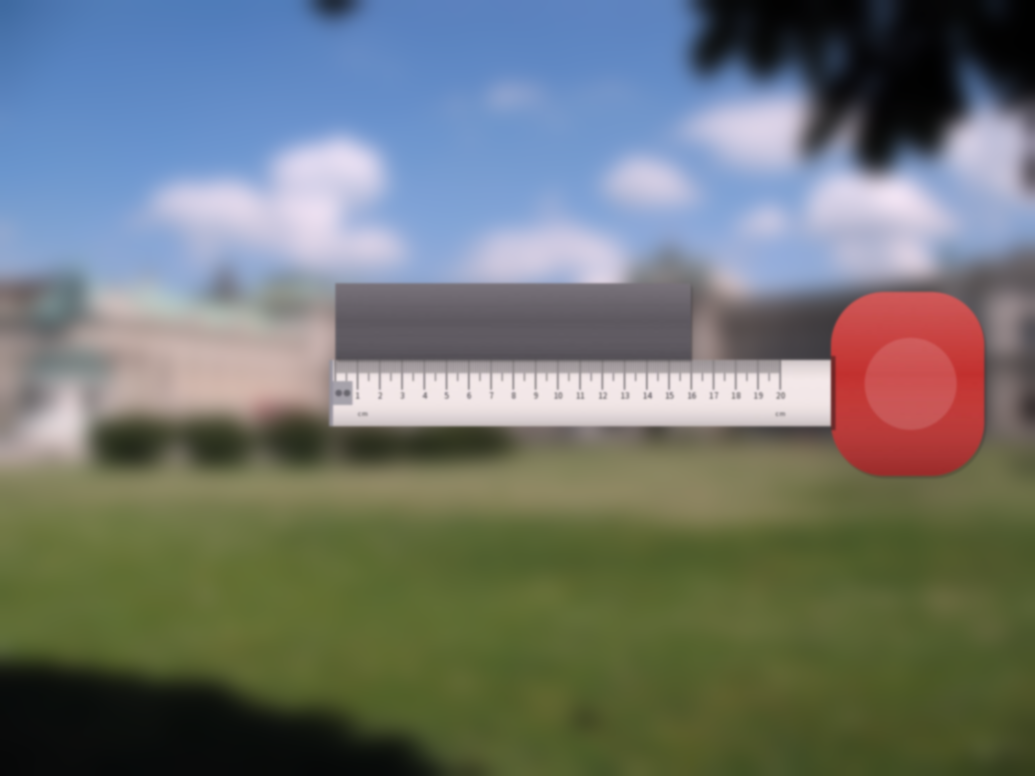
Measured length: 16 cm
